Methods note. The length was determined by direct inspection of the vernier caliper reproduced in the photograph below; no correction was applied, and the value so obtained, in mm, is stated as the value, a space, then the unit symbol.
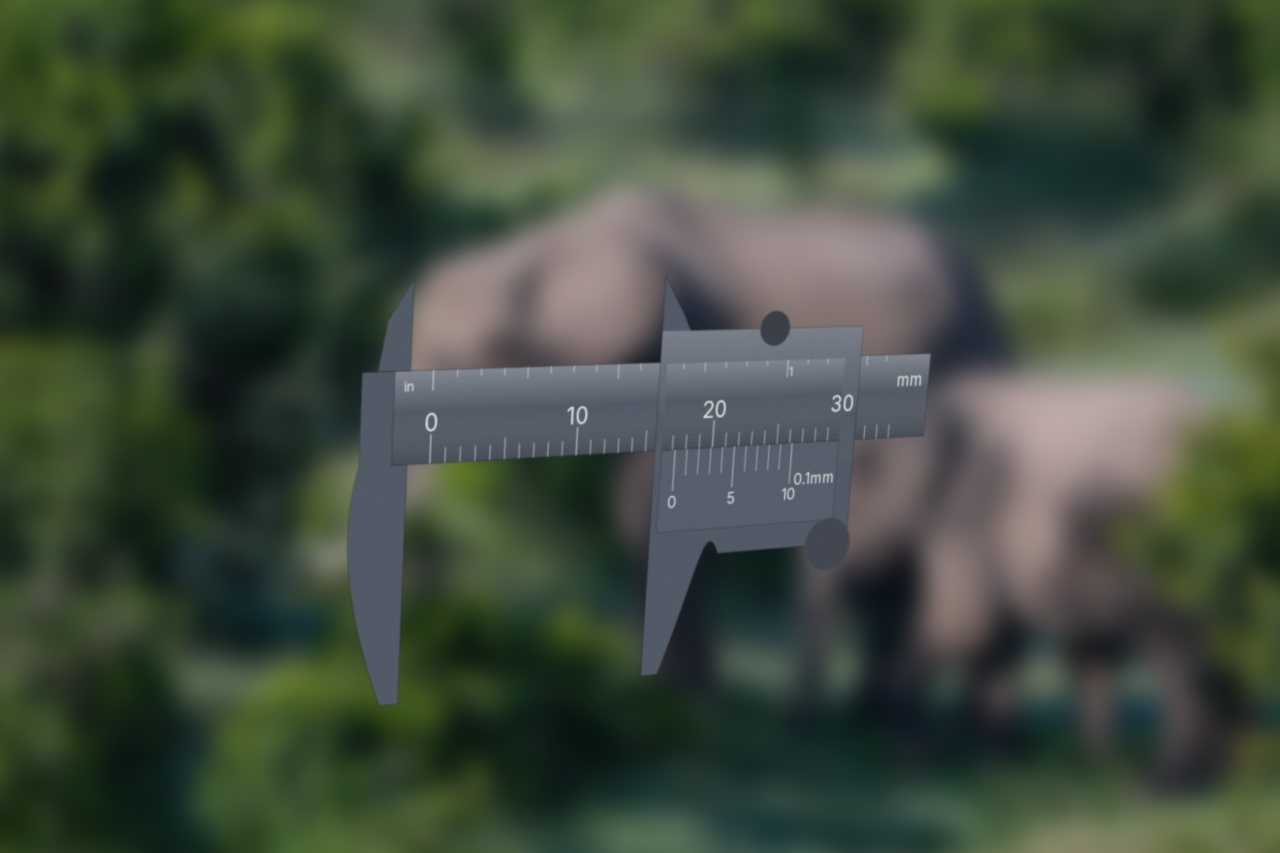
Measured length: 17.2 mm
